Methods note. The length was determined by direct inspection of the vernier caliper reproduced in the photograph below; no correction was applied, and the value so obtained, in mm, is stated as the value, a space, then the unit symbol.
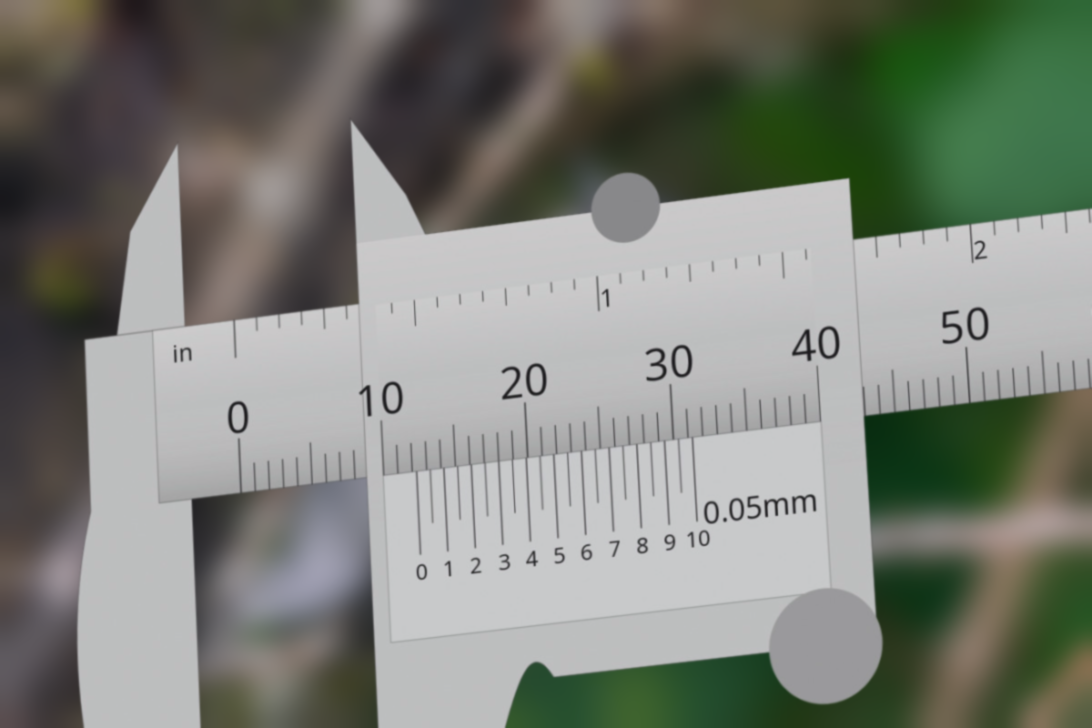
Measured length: 12.3 mm
